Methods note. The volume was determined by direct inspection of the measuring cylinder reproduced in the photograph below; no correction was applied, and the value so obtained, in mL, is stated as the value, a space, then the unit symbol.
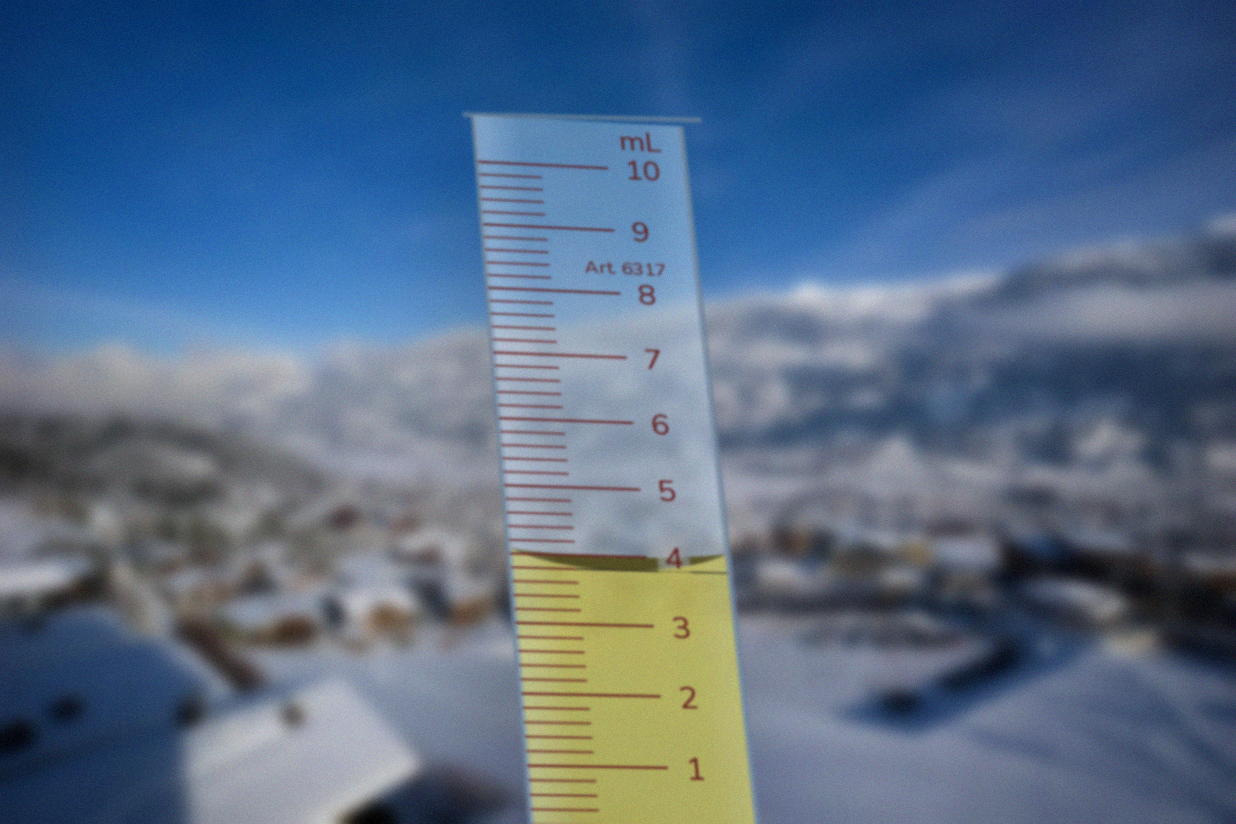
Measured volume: 3.8 mL
